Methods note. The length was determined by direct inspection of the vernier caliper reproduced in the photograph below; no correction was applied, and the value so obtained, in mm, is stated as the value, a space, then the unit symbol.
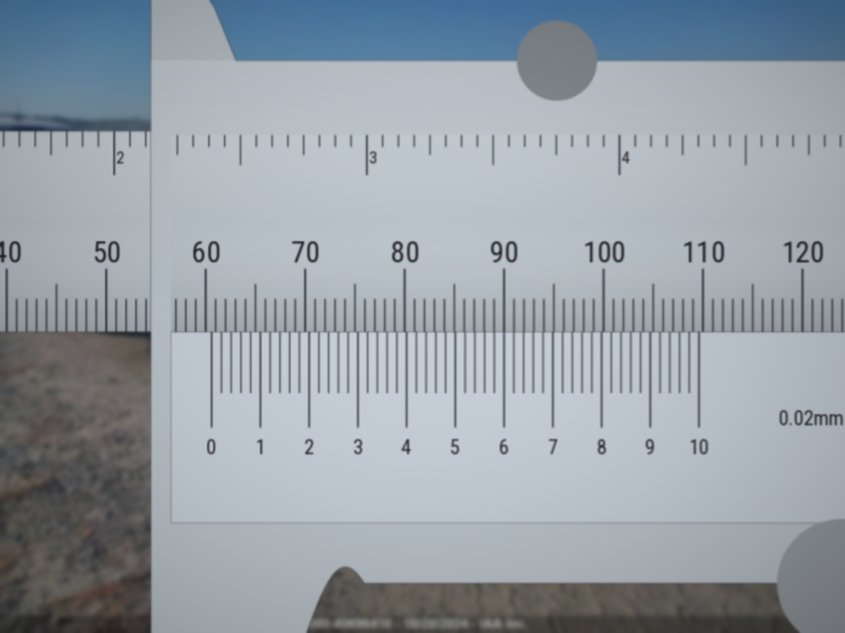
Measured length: 60.6 mm
